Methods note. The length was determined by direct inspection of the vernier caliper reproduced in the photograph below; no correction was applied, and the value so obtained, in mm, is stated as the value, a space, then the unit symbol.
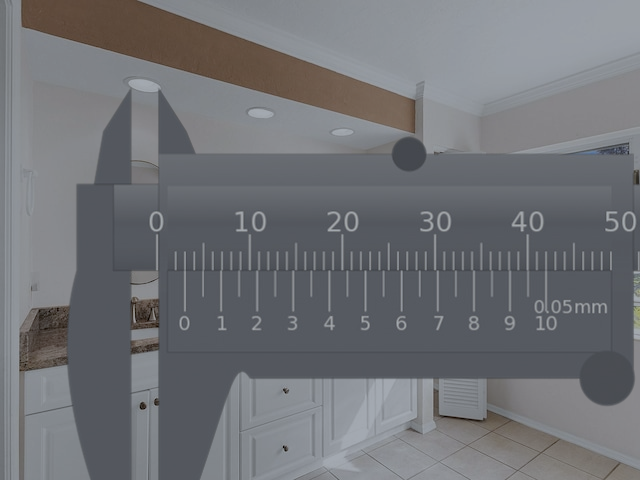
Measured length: 3.0 mm
